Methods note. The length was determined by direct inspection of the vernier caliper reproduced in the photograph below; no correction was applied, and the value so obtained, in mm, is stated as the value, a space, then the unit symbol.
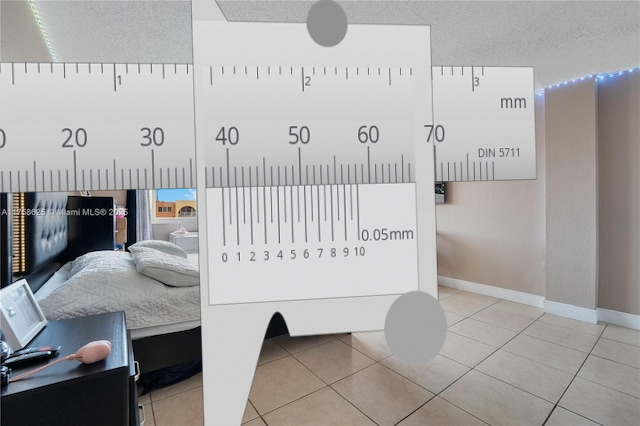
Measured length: 39.2 mm
